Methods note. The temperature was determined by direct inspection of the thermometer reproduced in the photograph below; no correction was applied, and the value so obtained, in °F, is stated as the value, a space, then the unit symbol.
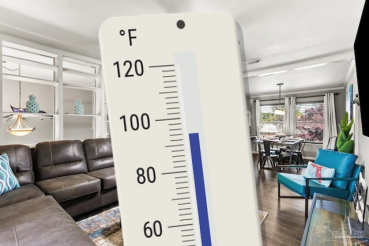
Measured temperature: 94 °F
